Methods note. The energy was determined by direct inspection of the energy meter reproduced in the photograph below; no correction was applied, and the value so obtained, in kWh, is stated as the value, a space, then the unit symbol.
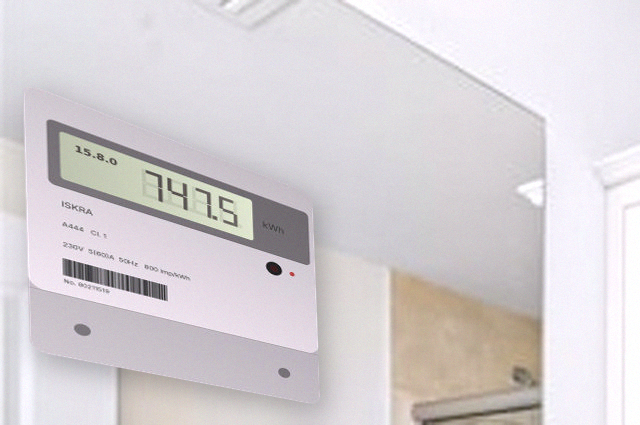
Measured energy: 747.5 kWh
